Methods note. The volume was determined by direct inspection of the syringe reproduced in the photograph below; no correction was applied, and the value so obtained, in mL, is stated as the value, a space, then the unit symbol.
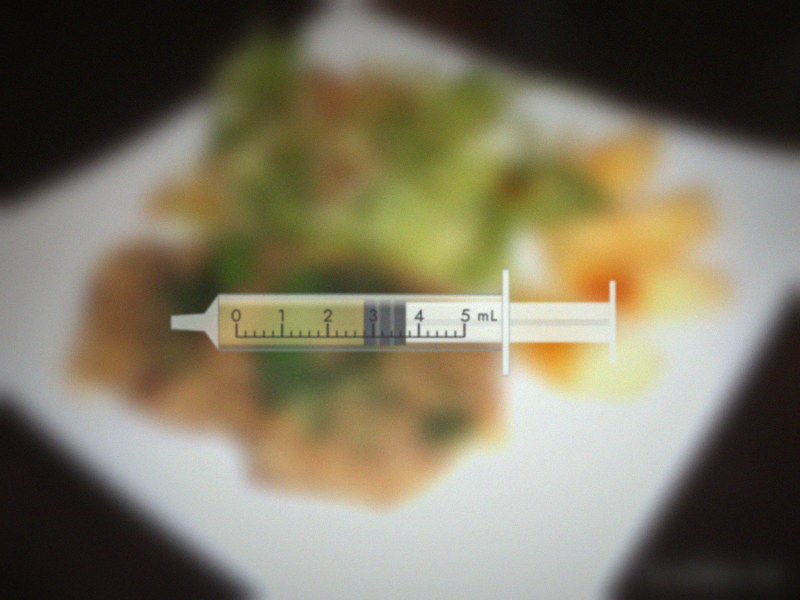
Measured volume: 2.8 mL
